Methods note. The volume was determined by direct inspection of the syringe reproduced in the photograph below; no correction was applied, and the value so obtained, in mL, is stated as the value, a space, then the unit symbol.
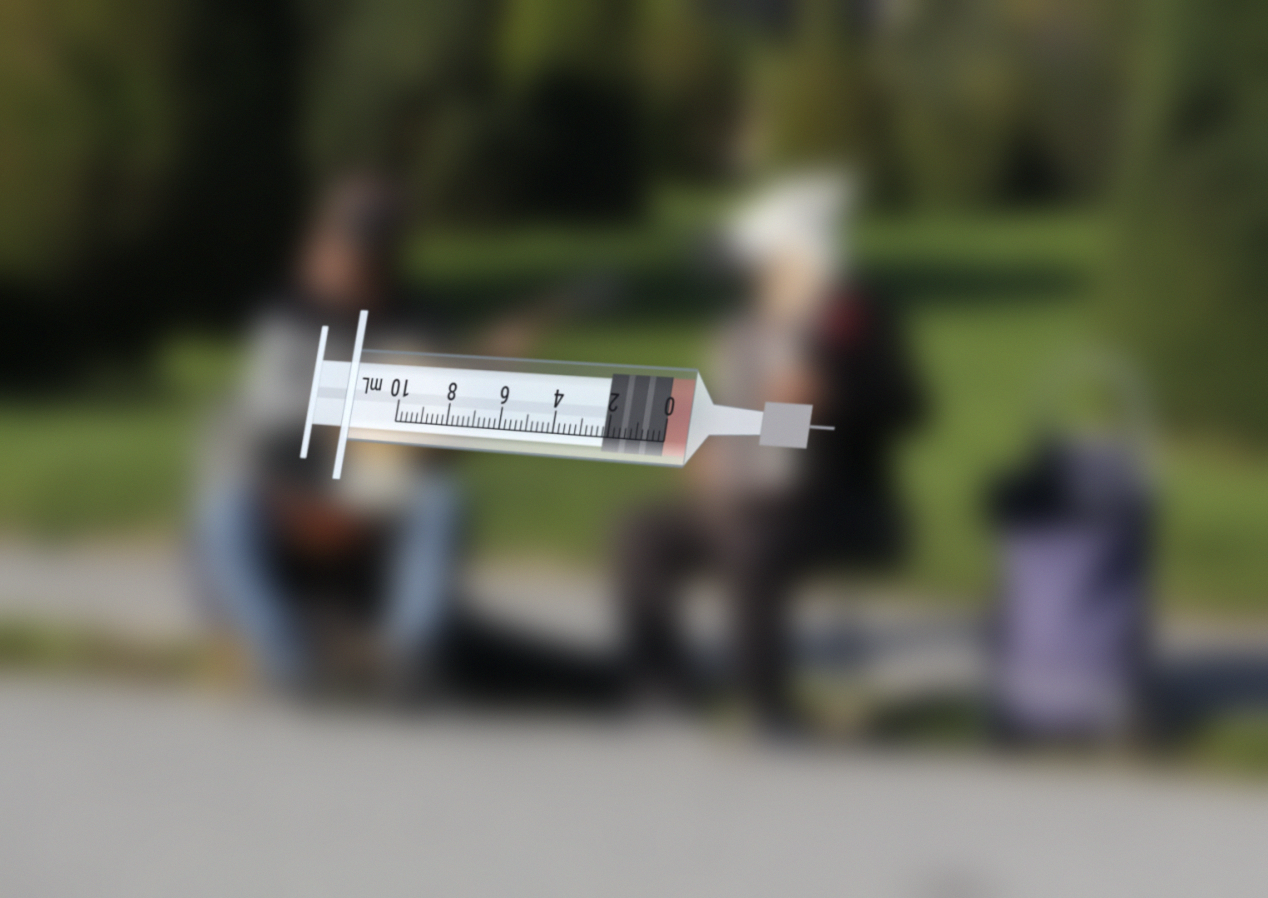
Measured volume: 0 mL
